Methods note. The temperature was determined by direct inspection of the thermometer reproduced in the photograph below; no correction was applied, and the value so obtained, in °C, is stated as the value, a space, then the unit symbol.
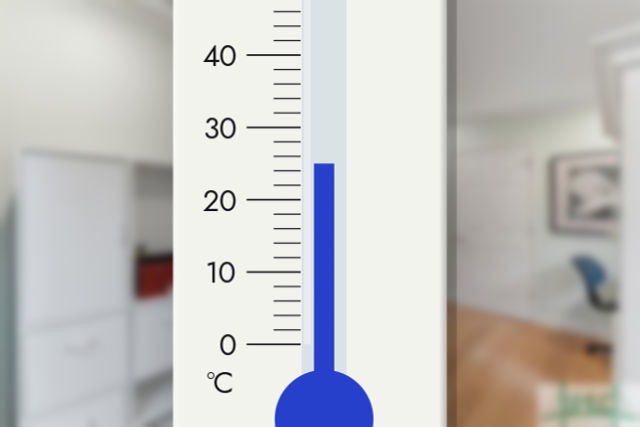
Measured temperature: 25 °C
